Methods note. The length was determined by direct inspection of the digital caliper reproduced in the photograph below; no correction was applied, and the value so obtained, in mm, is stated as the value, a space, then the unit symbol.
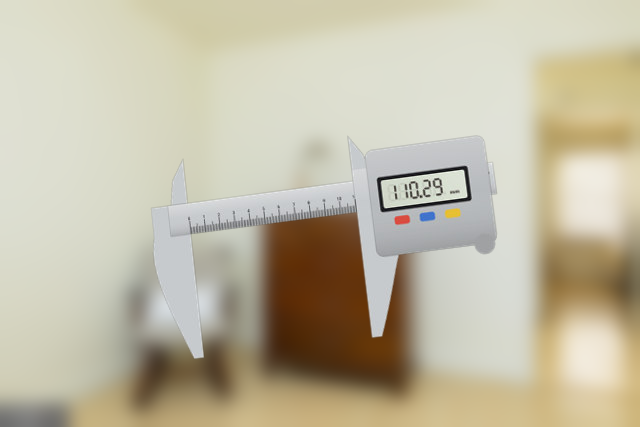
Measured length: 110.29 mm
